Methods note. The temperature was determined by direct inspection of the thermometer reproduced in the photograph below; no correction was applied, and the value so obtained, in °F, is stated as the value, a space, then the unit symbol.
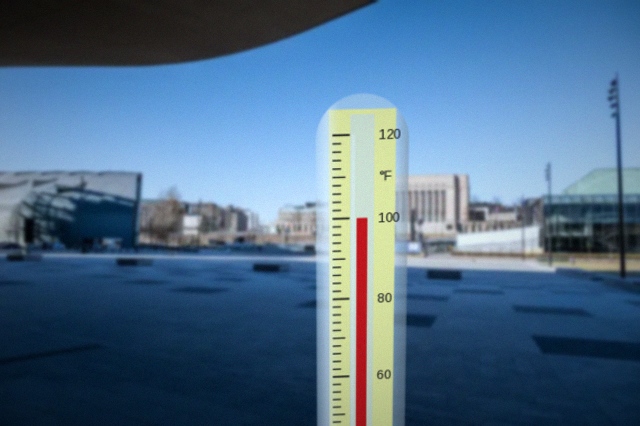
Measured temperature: 100 °F
